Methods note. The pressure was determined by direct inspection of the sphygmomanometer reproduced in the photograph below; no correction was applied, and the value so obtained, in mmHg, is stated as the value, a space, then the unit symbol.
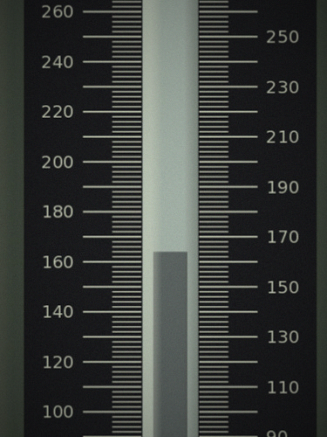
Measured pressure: 164 mmHg
